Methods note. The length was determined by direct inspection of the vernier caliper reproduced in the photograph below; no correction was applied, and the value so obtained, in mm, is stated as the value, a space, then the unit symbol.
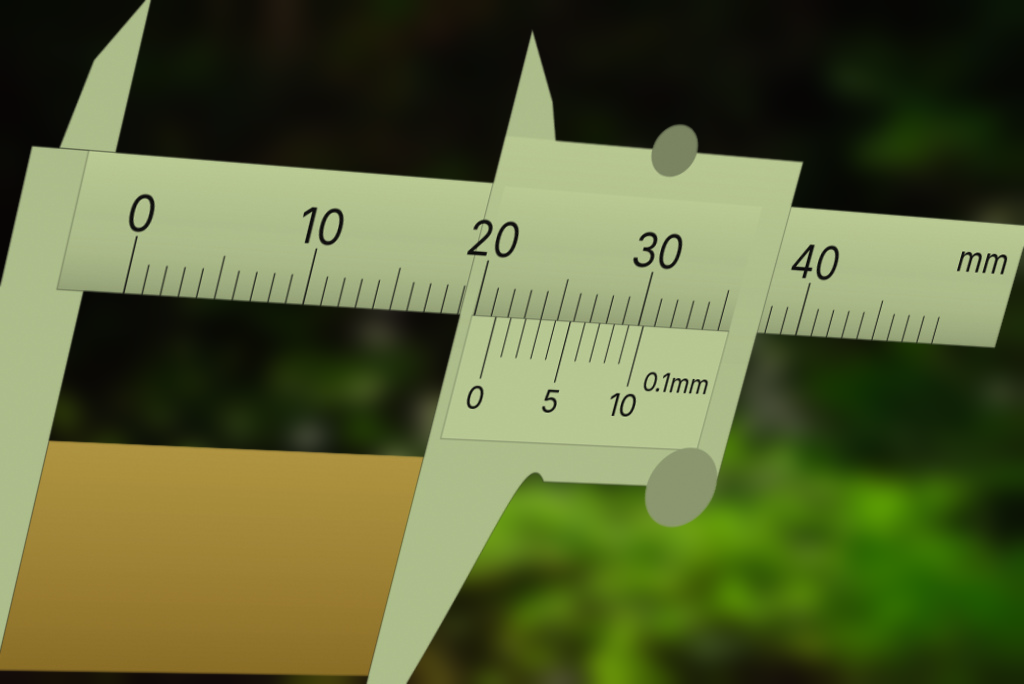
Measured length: 21.3 mm
